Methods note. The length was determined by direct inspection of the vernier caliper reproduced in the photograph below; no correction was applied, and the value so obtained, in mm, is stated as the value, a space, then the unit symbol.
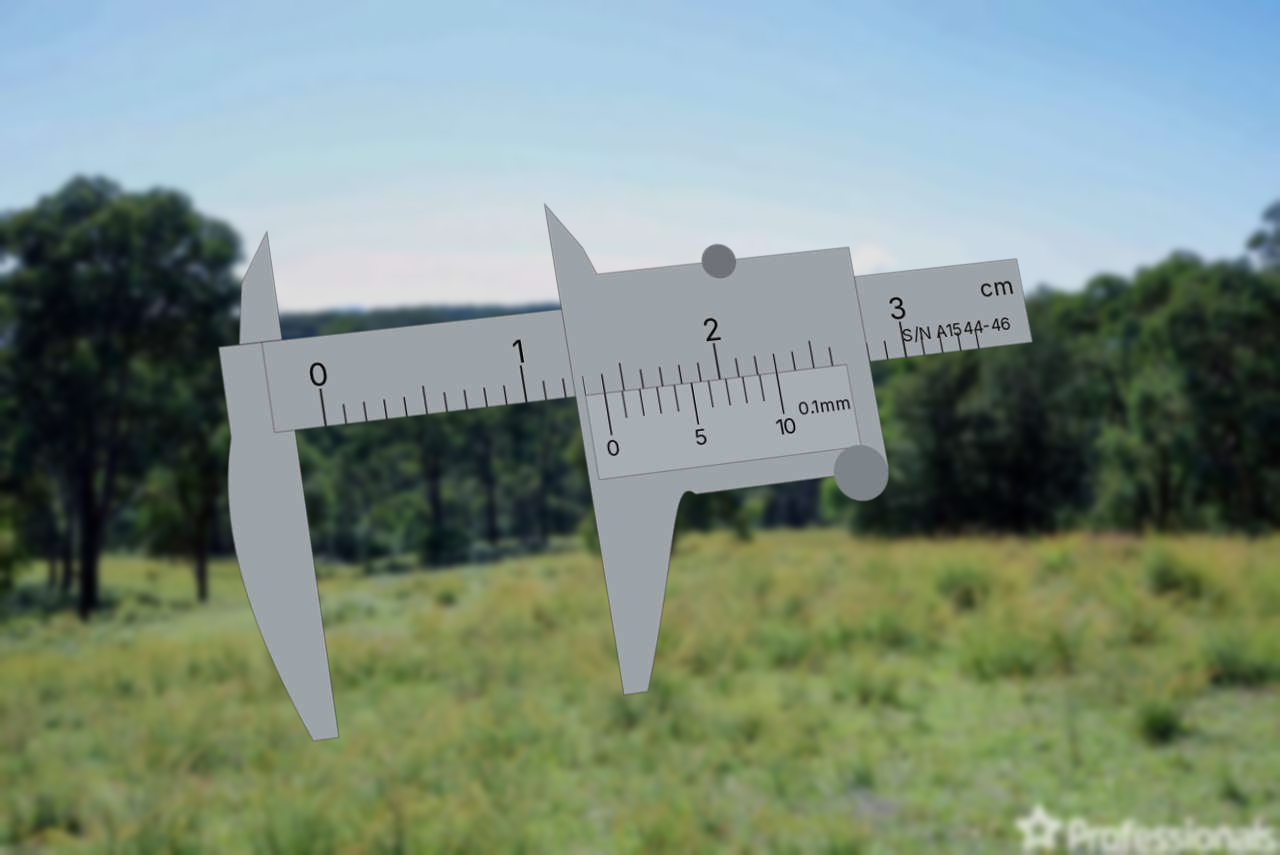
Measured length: 14.0 mm
